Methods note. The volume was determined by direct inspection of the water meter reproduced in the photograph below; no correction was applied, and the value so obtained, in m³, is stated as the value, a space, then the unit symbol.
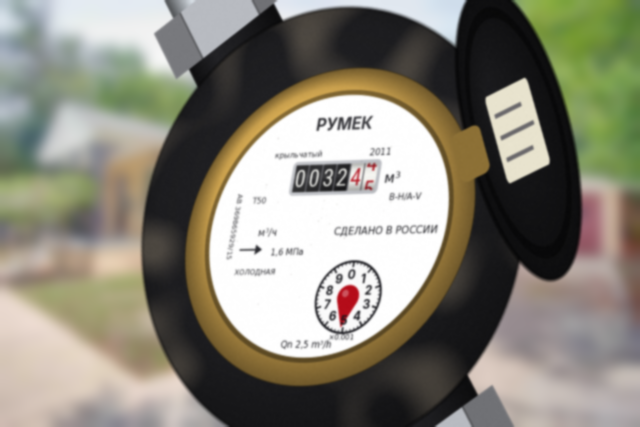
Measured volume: 32.445 m³
